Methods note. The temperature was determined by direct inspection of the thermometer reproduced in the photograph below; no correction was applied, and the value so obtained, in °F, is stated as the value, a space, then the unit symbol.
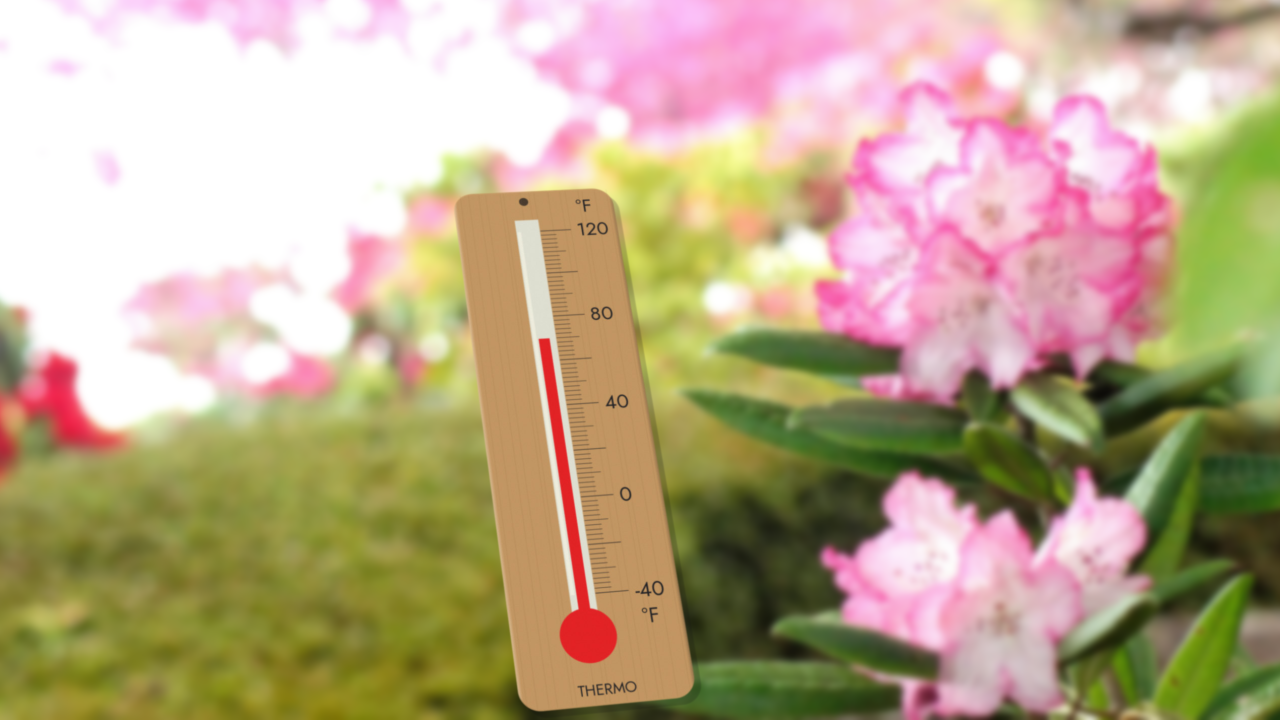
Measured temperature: 70 °F
